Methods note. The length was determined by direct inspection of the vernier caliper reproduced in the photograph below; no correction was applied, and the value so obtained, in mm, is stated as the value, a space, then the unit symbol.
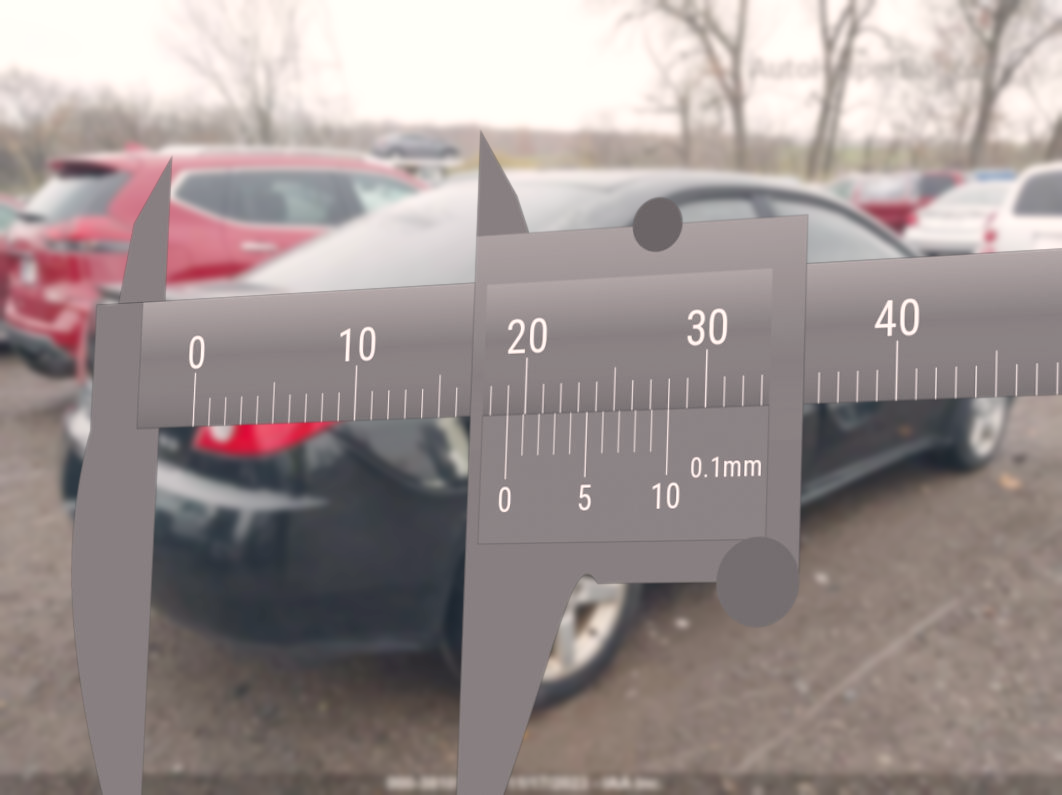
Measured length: 19.0 mm
